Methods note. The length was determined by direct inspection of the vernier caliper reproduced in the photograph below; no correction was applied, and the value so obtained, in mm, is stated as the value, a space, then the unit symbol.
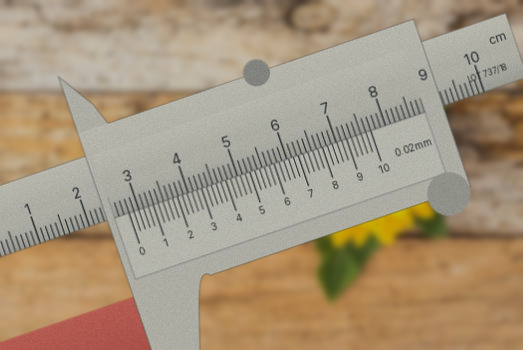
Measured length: 28.0 mm
